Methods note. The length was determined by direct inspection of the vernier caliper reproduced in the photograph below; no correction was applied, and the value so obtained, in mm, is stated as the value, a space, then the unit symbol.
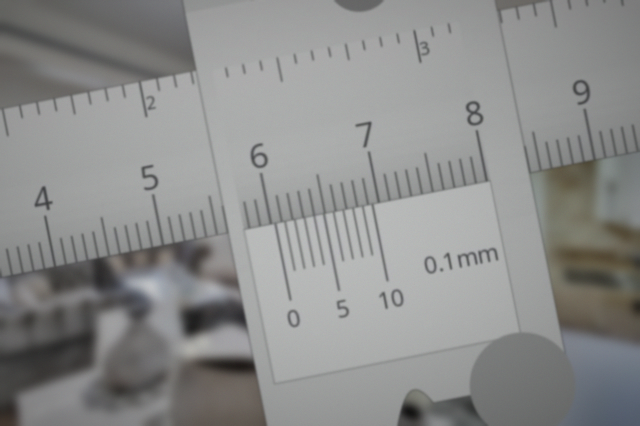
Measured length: 60.4 mm
